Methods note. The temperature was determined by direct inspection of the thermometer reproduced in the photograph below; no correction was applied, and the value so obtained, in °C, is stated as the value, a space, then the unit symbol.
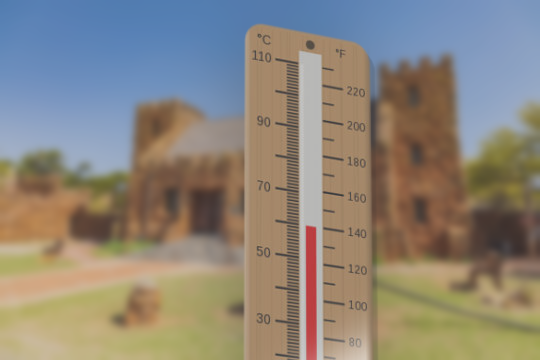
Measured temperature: 60 °C
